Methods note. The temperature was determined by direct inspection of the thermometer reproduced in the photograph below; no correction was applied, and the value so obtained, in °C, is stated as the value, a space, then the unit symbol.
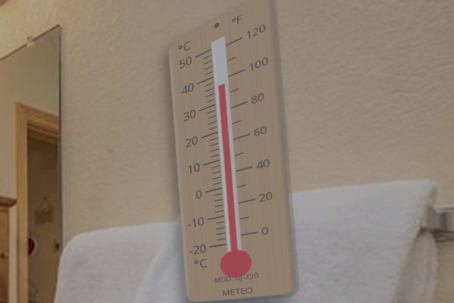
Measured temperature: 36 °C
